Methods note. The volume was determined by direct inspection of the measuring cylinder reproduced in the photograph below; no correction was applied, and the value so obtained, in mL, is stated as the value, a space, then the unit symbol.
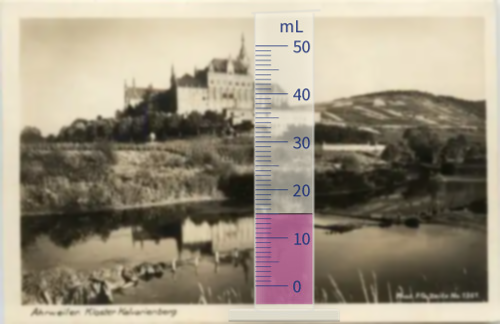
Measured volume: 15 mL
